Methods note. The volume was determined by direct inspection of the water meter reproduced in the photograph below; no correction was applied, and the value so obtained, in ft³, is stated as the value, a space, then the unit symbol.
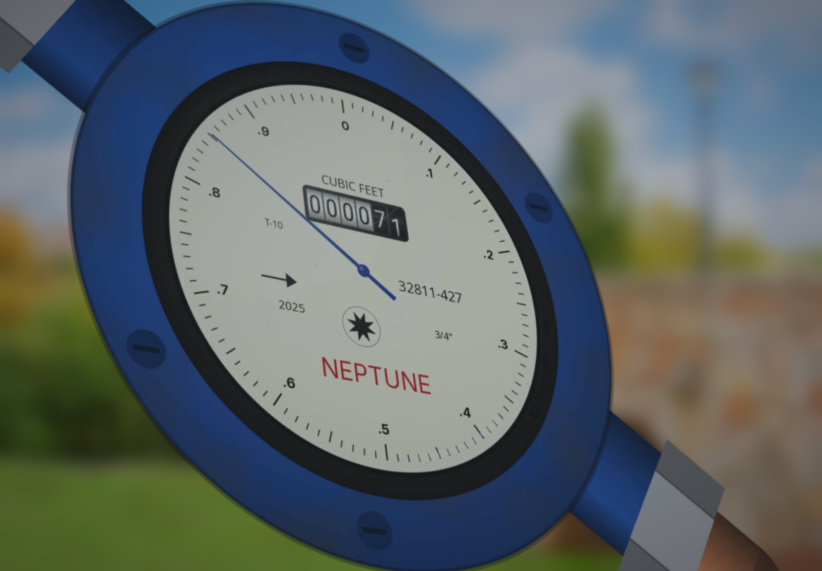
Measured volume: 70.85 ft³
